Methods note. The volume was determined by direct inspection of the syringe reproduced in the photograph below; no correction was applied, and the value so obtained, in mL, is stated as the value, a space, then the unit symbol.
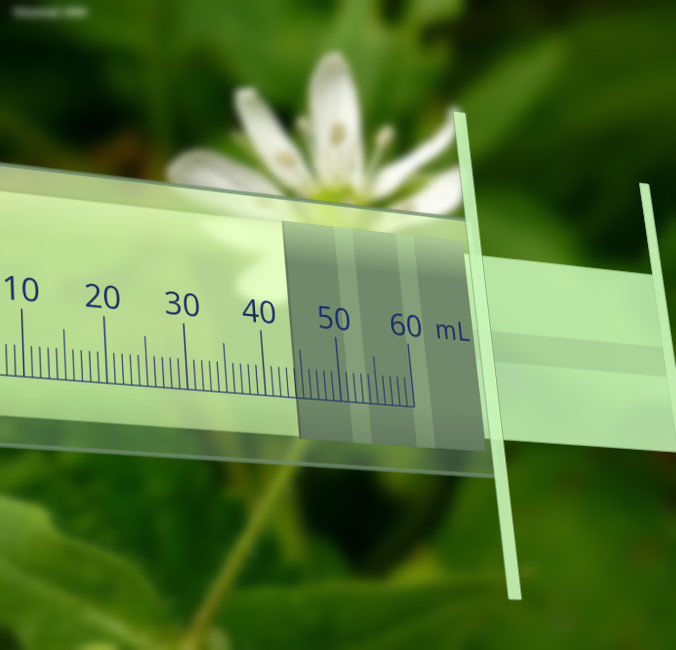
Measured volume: 44 mL
